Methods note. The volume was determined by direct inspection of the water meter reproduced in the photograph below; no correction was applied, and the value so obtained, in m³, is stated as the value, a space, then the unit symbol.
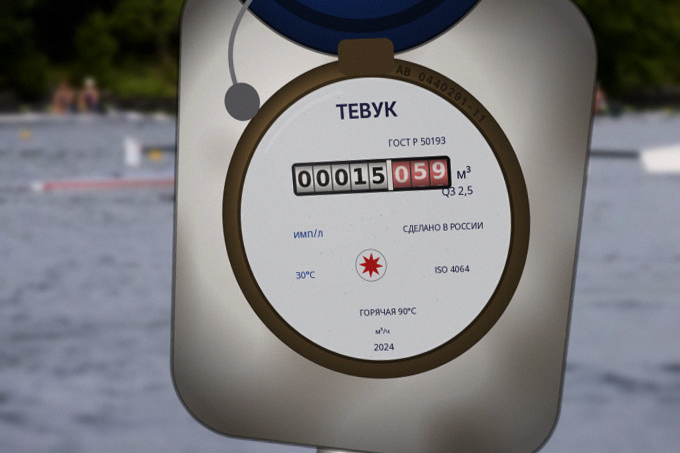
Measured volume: 15.059 m³
